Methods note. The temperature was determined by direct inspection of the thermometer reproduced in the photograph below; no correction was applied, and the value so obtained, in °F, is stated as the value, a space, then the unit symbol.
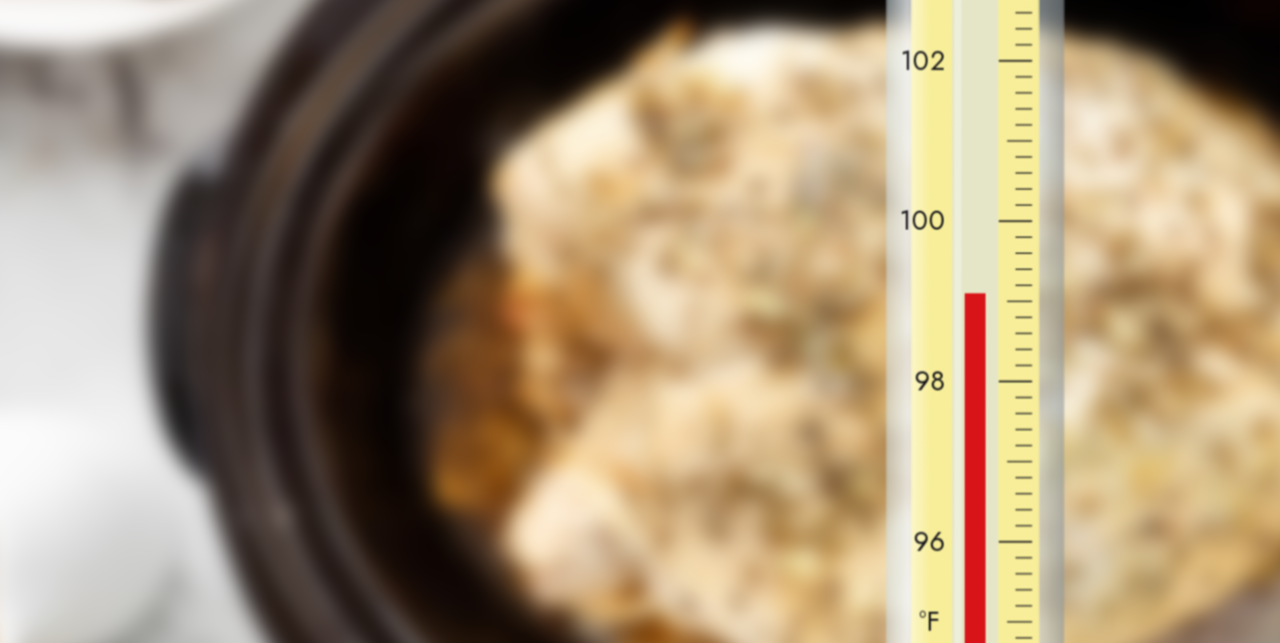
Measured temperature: 99.1 °F
